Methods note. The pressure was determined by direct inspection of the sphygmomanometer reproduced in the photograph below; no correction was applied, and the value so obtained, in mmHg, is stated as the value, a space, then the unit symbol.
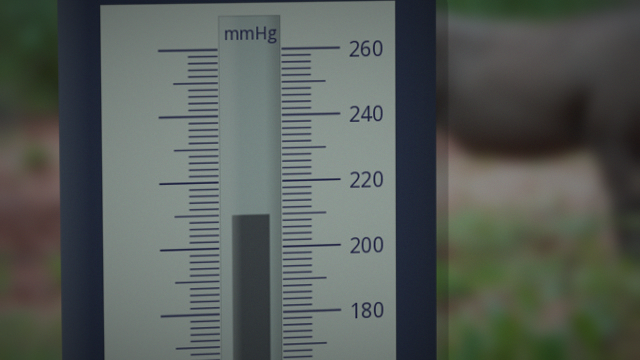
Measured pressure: 210 mmHg
